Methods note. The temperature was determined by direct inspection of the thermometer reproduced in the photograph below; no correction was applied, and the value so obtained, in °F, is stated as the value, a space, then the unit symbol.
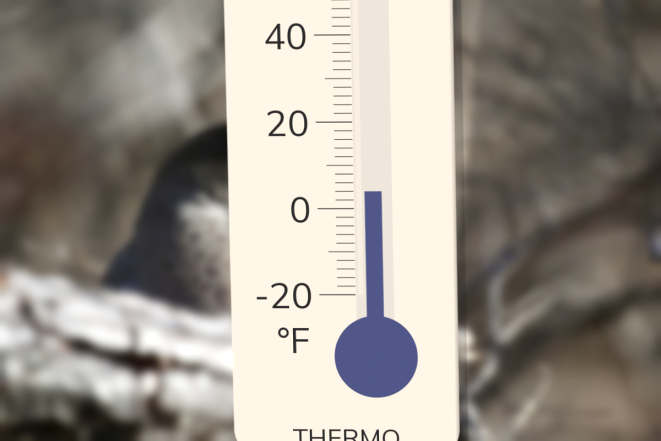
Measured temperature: 4 °F
